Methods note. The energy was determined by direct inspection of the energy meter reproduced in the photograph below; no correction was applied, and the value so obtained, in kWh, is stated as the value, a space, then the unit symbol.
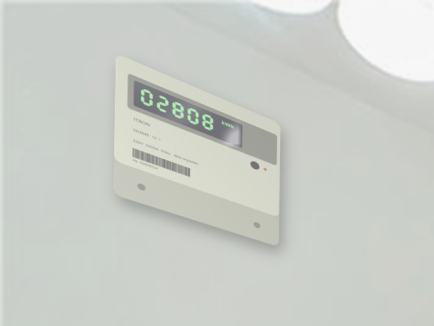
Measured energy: 2808 kWh
